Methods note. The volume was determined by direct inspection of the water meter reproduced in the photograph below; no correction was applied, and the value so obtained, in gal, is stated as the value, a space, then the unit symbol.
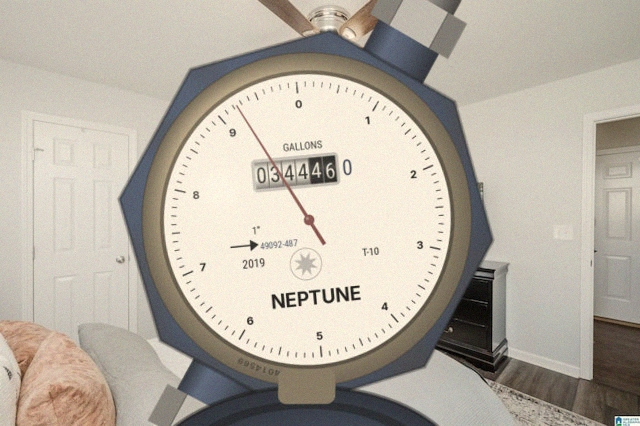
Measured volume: 344459.2 gal
